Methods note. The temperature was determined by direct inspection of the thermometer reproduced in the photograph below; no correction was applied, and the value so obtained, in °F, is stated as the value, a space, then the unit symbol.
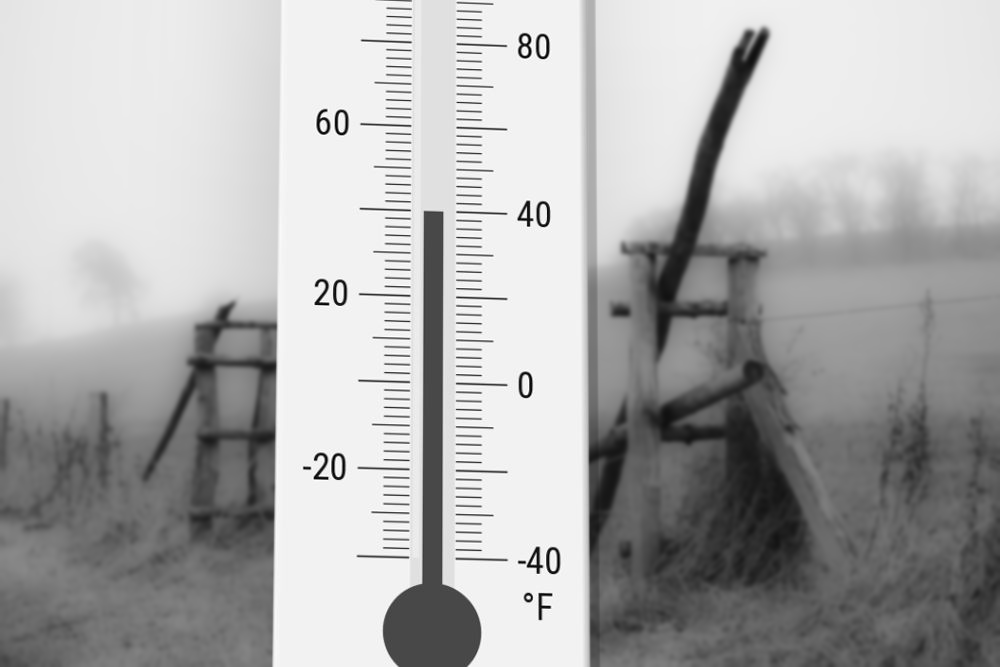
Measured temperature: 40 °F
